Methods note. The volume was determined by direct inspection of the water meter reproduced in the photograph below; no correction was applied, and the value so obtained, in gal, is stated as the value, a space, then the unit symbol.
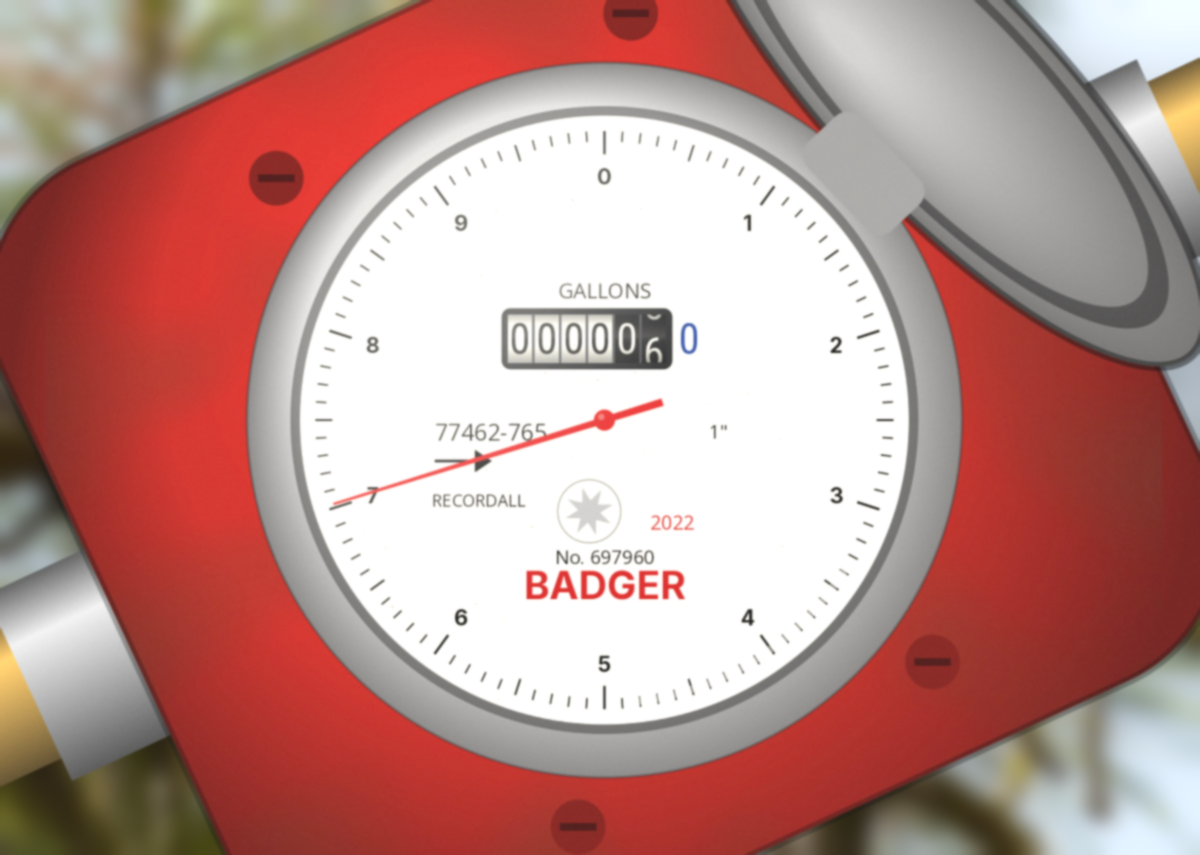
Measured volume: 57.0 gal
